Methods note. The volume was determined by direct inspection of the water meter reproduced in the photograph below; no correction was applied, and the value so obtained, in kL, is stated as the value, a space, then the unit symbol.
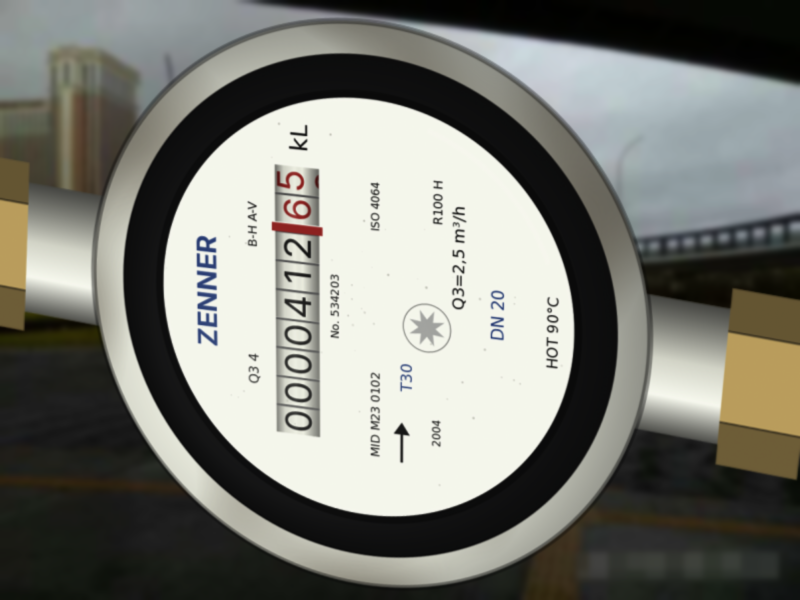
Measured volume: 412.65 kL
